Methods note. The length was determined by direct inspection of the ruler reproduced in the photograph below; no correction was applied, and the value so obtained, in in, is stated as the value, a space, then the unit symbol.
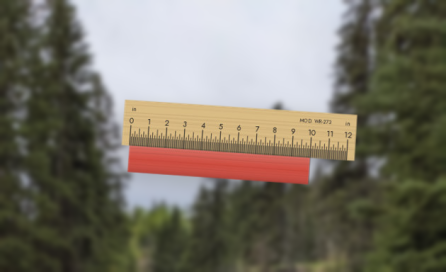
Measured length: 10 in
